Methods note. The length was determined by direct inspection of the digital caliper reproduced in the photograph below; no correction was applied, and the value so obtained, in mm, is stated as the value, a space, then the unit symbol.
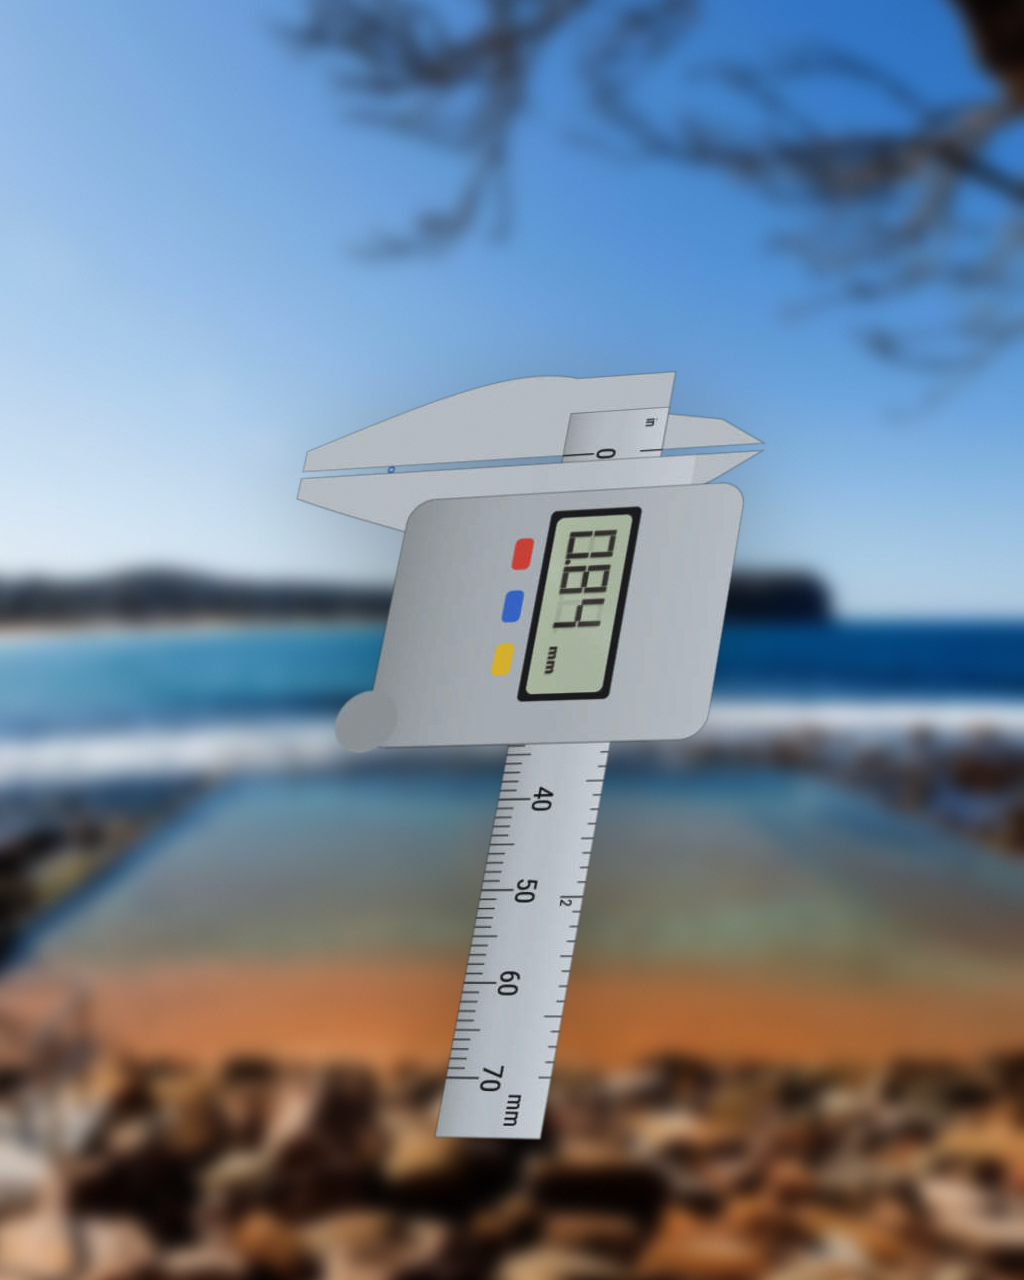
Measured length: 0.84 mm
